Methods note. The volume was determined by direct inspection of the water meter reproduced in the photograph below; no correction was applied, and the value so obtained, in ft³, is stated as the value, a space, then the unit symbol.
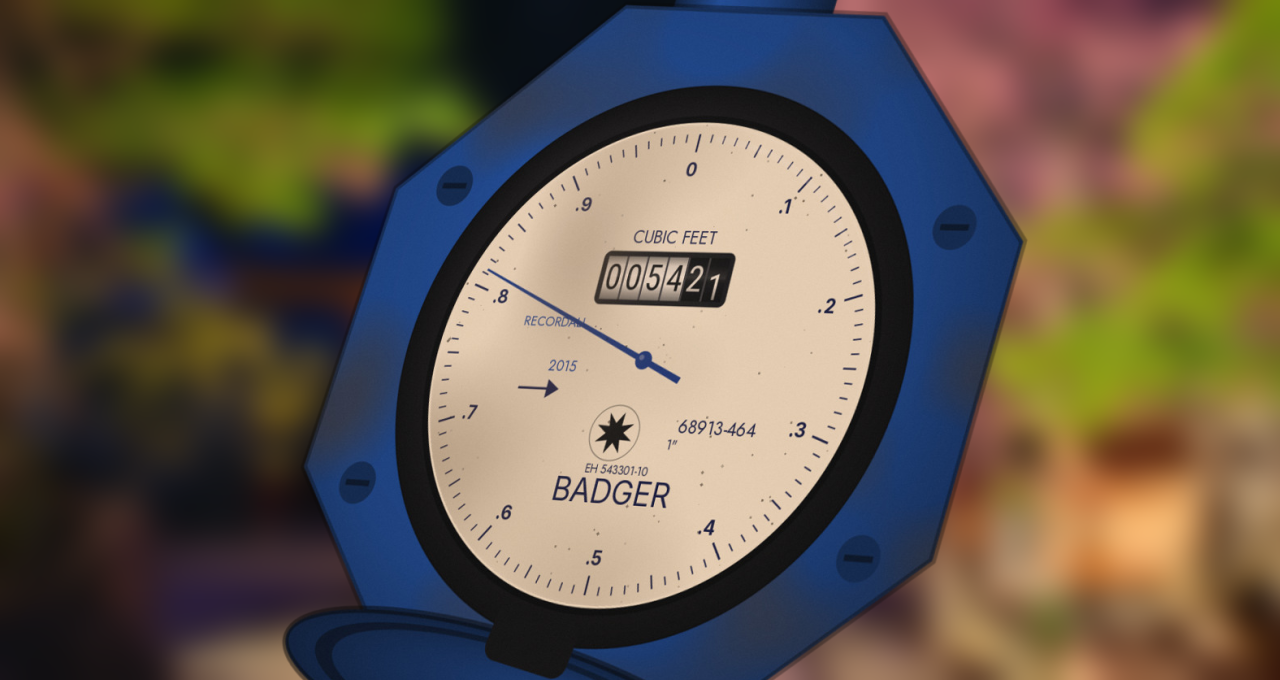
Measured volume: 5420.81 ft³
